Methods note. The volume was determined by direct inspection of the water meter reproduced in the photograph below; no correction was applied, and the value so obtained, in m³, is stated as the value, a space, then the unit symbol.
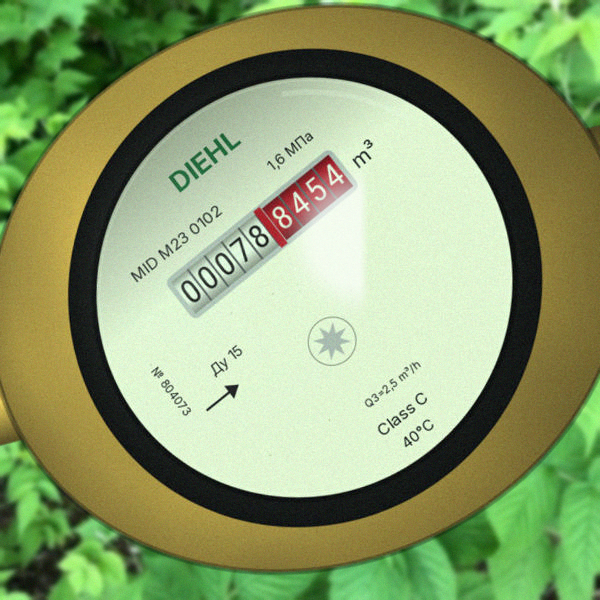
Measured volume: 78.8454 m³
